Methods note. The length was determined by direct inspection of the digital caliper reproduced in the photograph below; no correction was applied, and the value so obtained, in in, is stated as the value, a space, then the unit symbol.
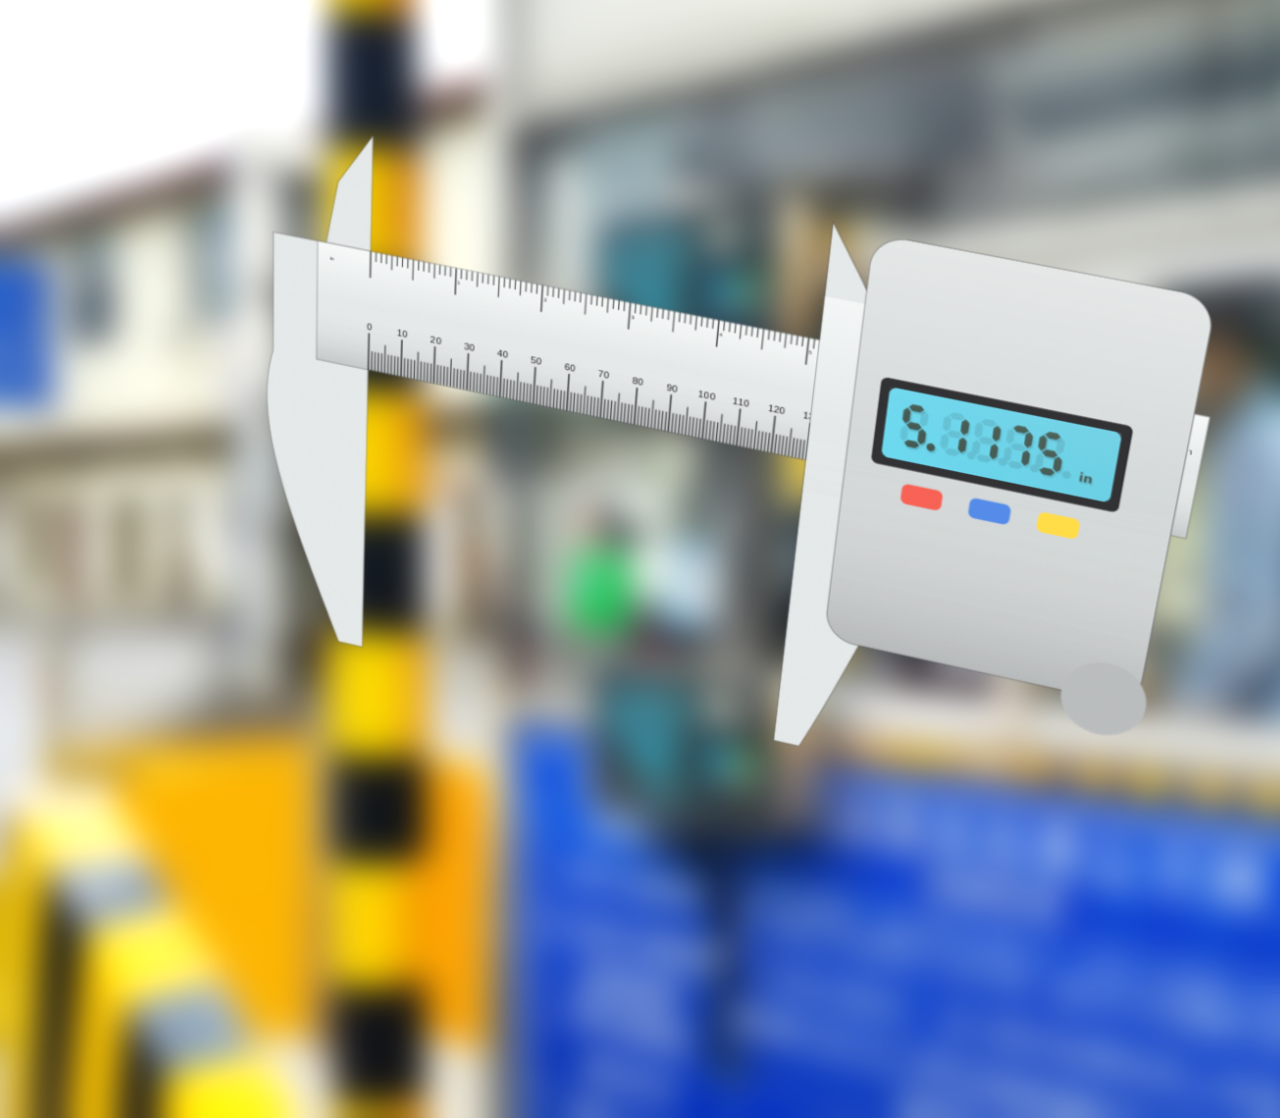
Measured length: 5.1175 in
